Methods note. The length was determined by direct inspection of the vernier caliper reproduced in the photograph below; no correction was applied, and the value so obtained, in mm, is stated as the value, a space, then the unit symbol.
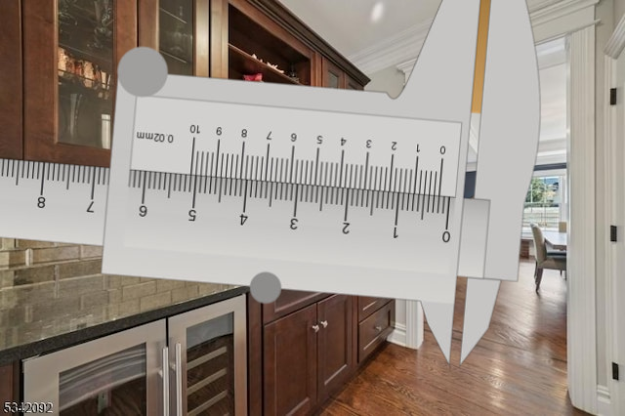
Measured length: 2.0 mm
